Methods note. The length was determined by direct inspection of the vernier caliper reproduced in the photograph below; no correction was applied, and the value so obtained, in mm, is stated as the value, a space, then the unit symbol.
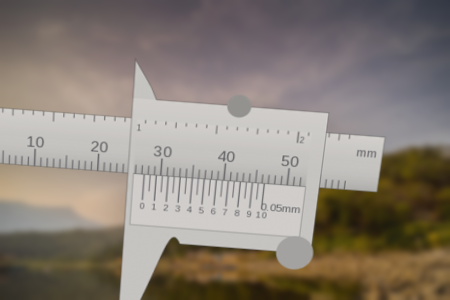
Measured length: 27.4 mm
